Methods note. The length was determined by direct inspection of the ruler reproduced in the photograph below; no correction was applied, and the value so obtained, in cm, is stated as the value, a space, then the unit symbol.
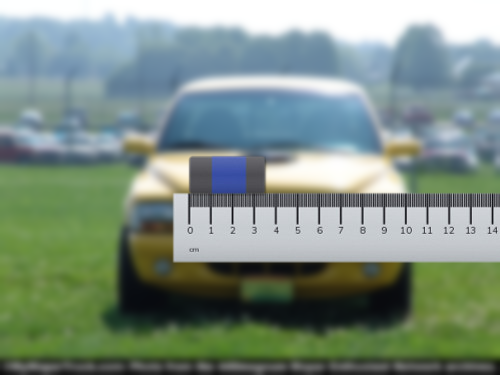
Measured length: 3.5 cm
